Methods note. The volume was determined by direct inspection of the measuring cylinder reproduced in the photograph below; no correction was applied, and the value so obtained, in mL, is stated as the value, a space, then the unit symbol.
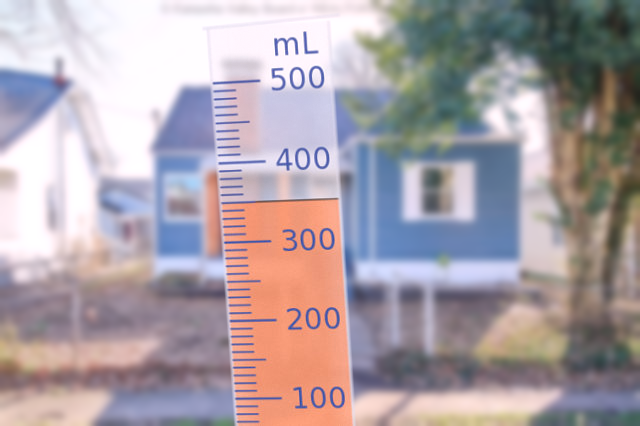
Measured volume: 350 mL
